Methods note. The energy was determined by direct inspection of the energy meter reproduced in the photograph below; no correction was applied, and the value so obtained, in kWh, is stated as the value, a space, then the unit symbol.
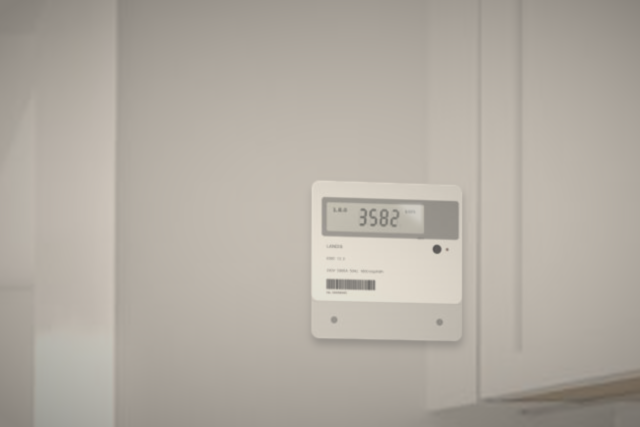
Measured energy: 3582 kWh
